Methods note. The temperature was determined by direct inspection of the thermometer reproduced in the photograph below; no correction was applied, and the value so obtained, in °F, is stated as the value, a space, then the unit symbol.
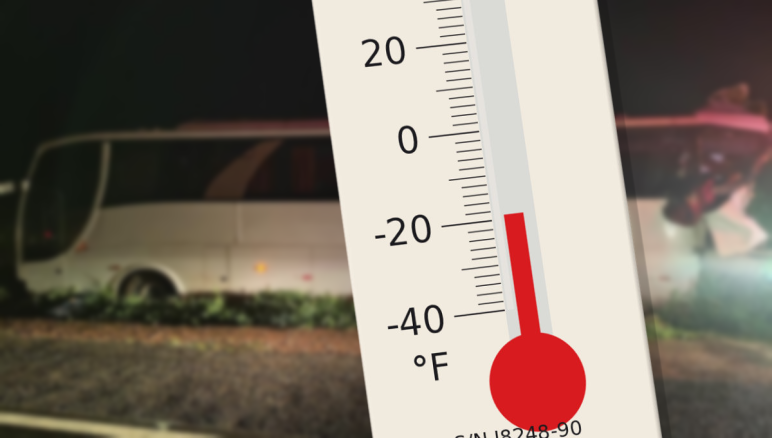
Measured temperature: -19 °F
